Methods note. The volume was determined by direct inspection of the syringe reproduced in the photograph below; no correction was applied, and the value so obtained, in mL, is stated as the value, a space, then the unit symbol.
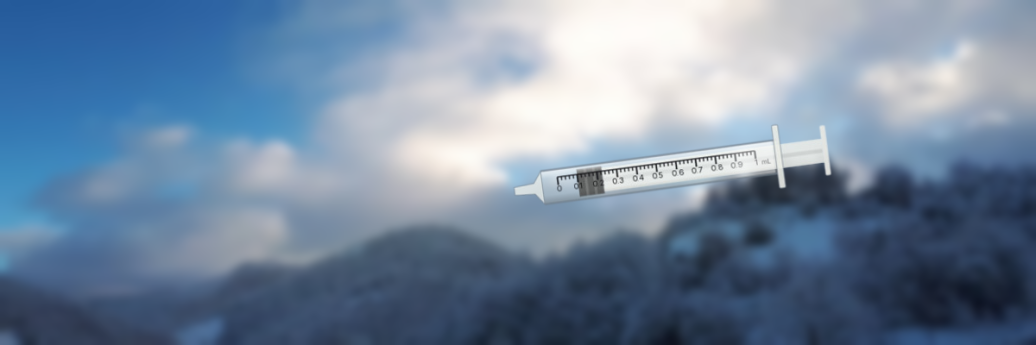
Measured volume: 0.1 mL
